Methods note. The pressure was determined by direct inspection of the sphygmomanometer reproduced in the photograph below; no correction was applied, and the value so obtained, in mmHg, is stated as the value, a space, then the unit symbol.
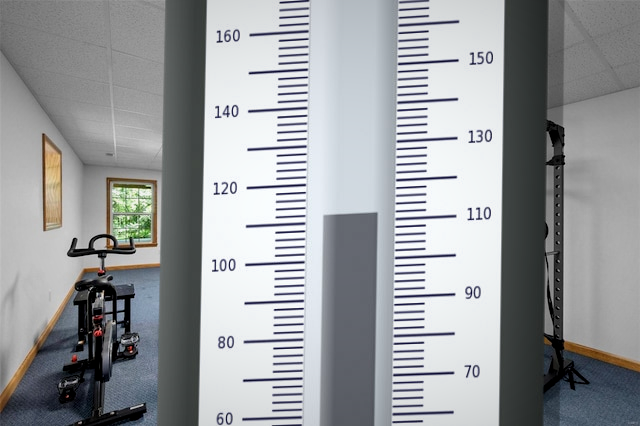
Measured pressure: 112 mmHg
